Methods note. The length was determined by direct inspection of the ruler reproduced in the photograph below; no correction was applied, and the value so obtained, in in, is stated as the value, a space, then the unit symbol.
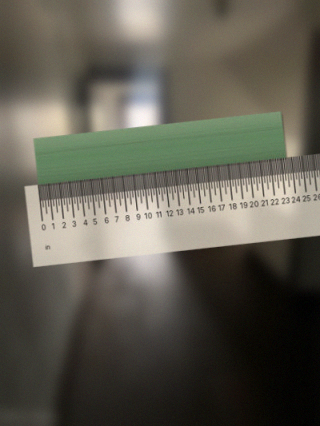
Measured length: 23.5 in
